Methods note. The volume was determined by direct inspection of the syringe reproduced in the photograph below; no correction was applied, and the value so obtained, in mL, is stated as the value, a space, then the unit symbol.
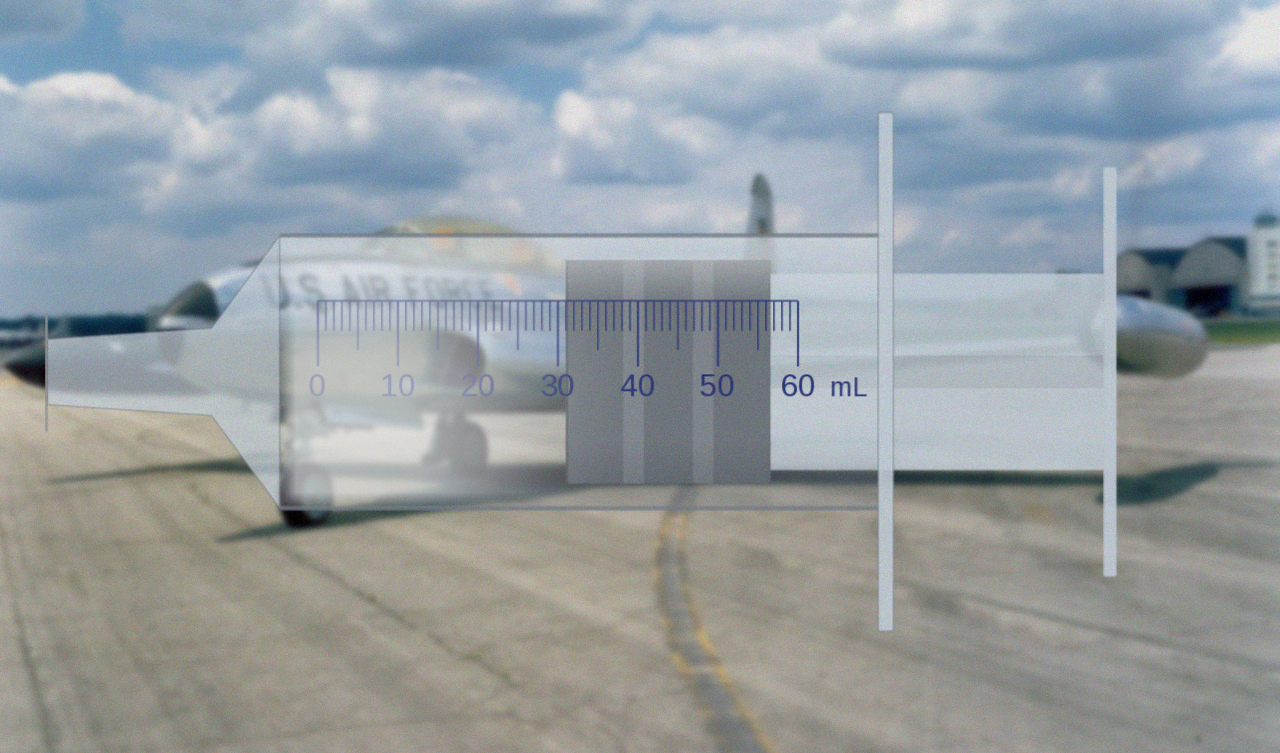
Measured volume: 31 mL
